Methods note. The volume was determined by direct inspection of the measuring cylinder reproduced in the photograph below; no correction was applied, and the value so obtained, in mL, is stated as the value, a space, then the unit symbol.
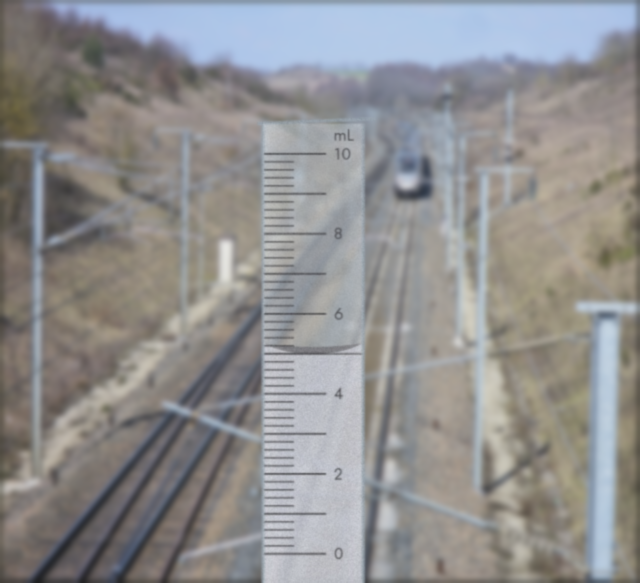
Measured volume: 5 mL
